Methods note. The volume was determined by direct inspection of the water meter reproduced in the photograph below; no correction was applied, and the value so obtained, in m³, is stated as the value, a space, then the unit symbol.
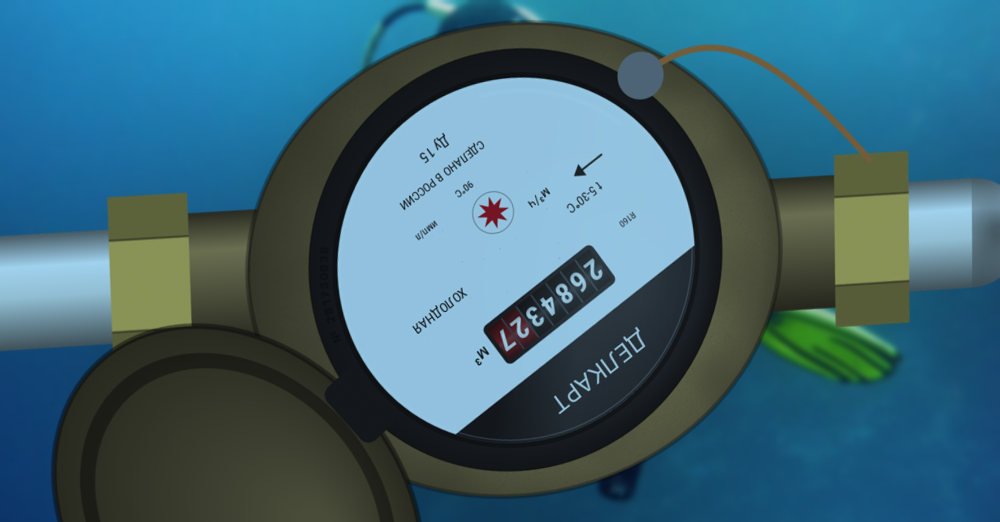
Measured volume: 26843.27 m³
